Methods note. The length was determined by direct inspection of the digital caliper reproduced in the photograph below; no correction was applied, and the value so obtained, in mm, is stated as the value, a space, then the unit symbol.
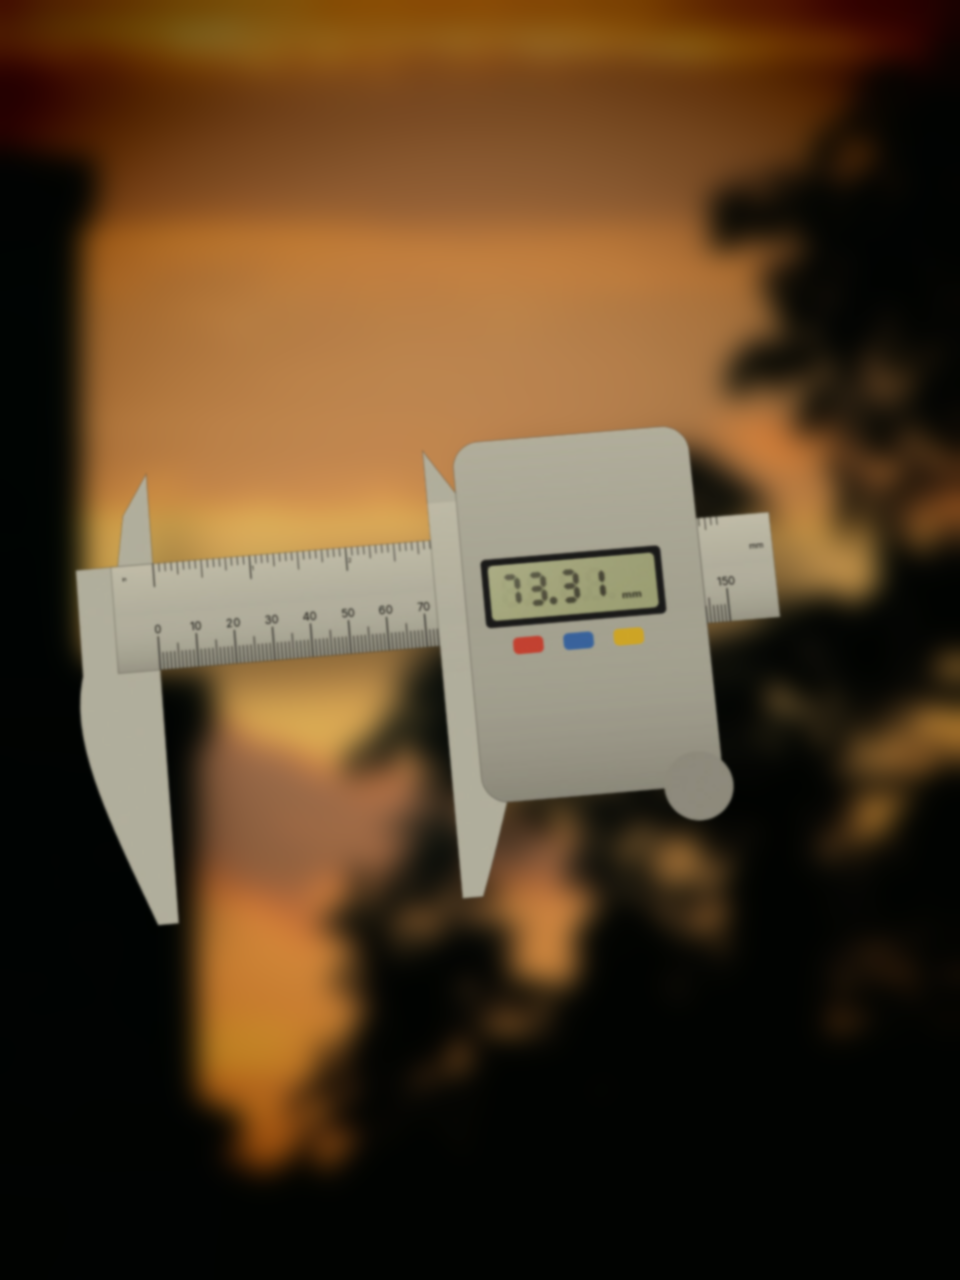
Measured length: 73.31 mm
